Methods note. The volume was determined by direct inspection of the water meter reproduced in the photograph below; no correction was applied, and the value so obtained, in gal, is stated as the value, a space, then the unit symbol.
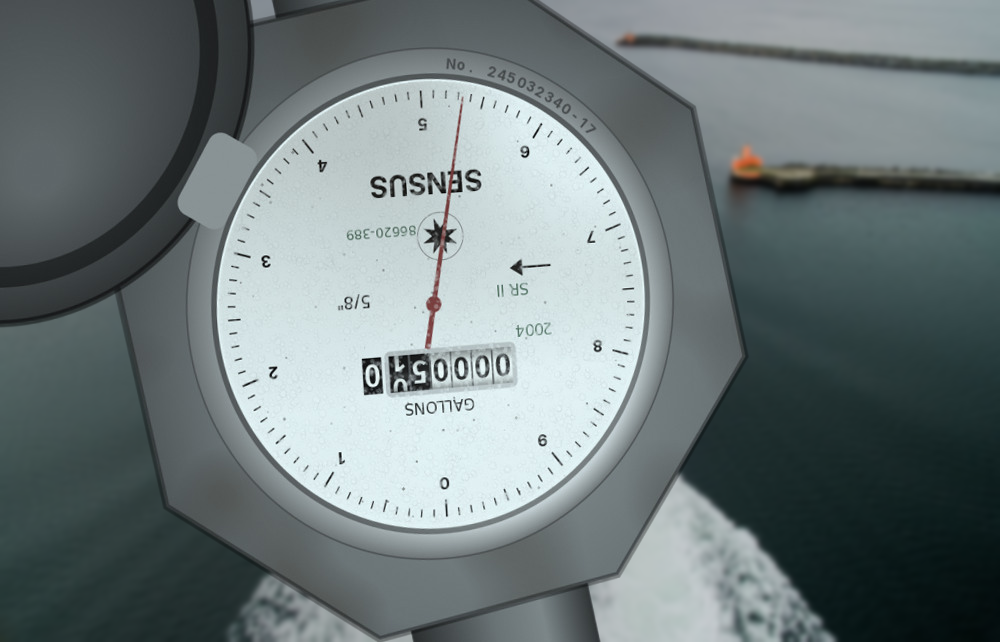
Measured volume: 505.3 gal
